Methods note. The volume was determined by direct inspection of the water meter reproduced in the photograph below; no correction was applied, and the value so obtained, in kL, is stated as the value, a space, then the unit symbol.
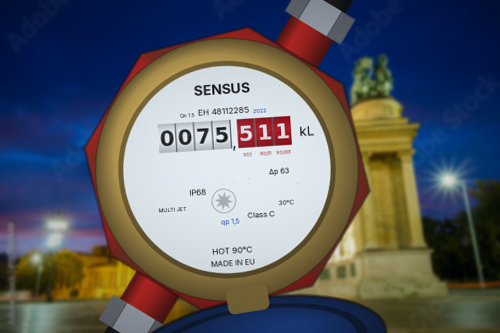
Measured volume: 75.511 kL
